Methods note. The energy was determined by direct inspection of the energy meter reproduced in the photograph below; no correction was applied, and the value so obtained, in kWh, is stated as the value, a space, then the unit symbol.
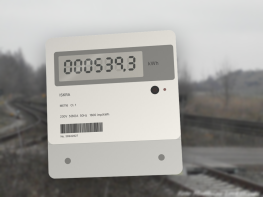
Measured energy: 539.3 kWh
